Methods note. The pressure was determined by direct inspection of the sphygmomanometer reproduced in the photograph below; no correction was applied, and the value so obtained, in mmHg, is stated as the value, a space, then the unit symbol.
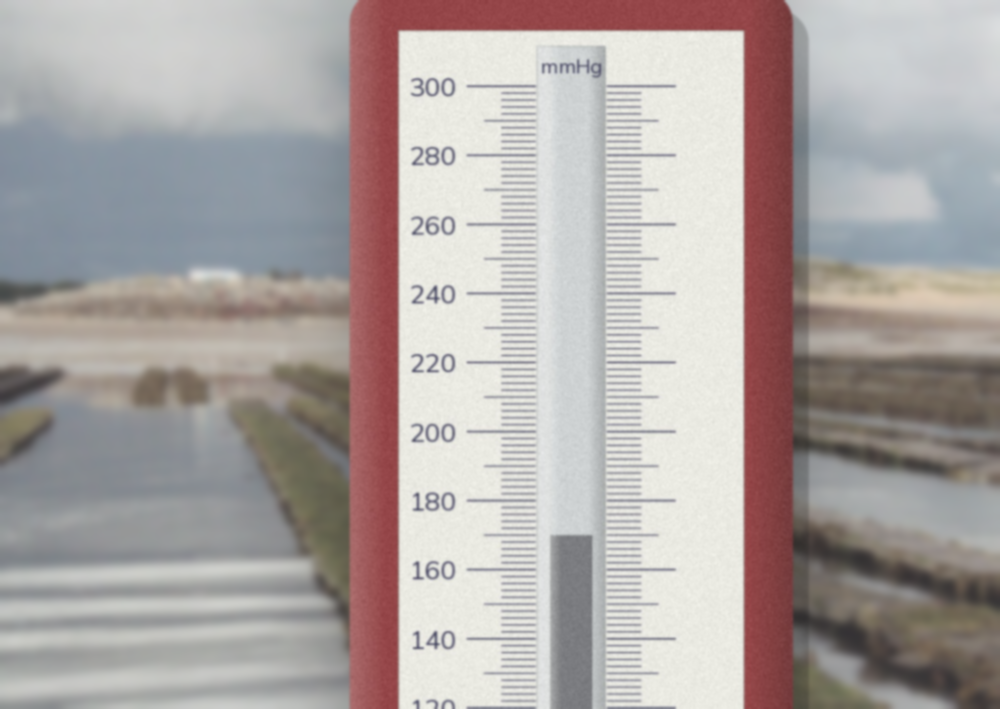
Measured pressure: 170 mmHg
